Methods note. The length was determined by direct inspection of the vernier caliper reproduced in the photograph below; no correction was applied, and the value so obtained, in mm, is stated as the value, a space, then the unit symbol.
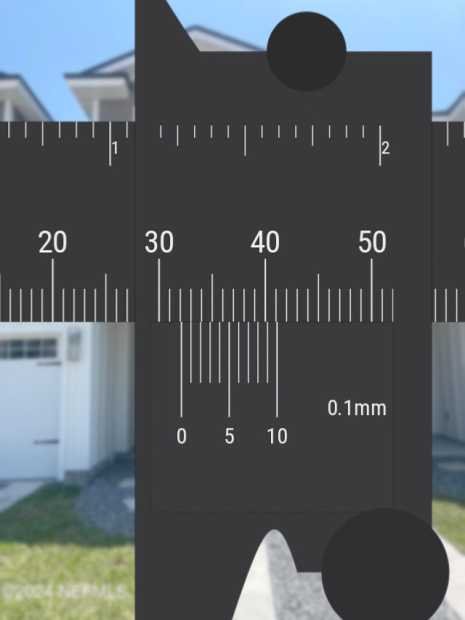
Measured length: 32.1 mm
